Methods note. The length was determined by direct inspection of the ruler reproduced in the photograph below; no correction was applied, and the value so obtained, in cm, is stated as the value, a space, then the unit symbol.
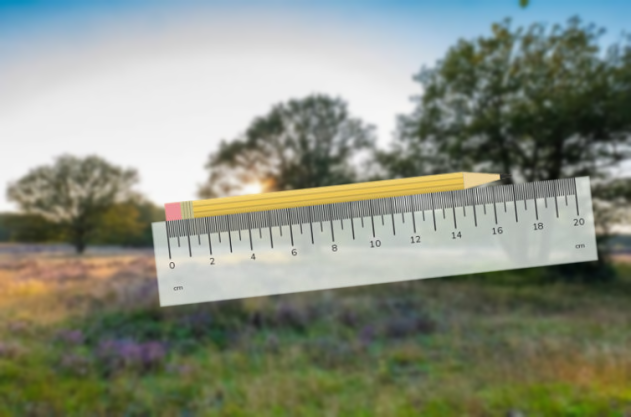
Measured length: 17 cm
